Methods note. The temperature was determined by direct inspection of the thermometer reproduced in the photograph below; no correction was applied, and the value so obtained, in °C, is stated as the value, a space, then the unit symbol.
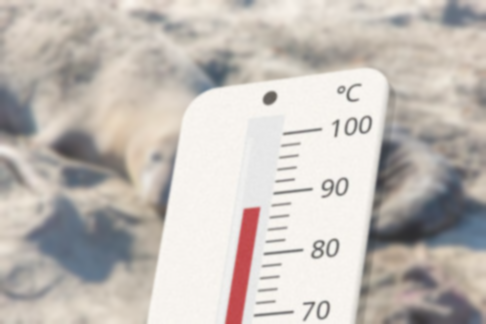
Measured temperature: 88 °C
